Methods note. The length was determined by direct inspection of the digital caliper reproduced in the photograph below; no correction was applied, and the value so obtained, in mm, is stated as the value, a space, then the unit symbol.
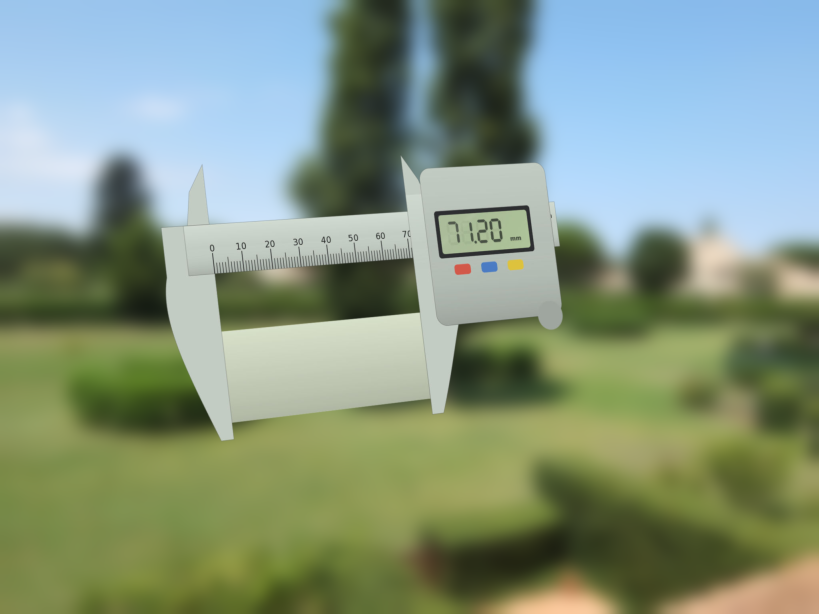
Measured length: 71.20 mm
